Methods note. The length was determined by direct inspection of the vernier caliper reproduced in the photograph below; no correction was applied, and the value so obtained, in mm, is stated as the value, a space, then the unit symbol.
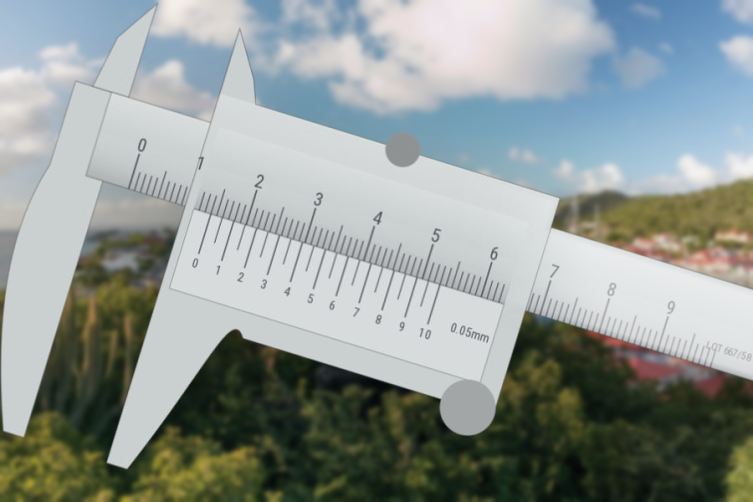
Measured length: 14.0 mm
